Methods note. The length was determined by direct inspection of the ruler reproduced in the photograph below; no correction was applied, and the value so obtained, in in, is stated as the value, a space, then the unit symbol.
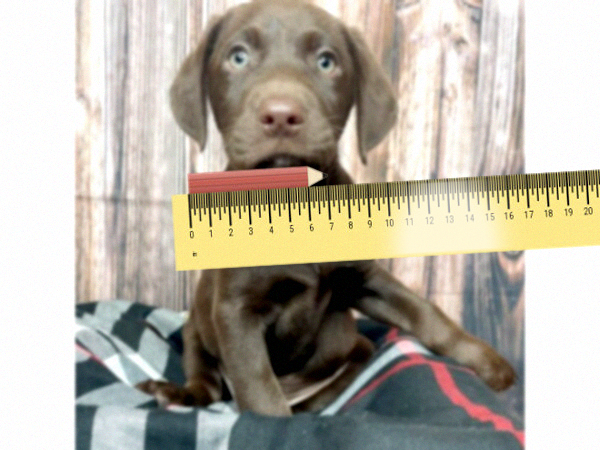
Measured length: 7 in
